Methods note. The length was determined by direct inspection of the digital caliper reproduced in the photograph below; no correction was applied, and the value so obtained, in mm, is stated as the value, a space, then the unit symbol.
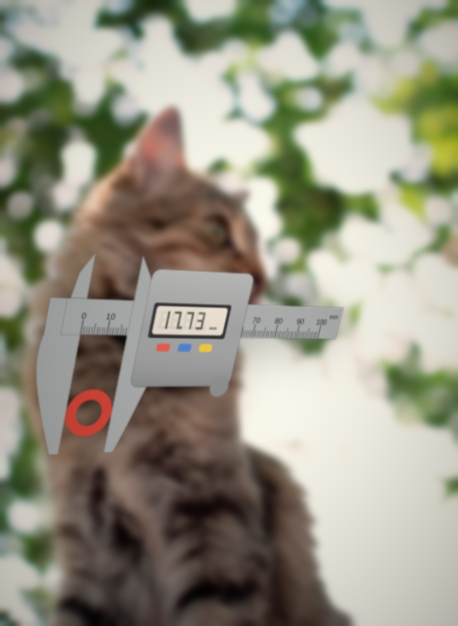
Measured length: 17.73 mm
